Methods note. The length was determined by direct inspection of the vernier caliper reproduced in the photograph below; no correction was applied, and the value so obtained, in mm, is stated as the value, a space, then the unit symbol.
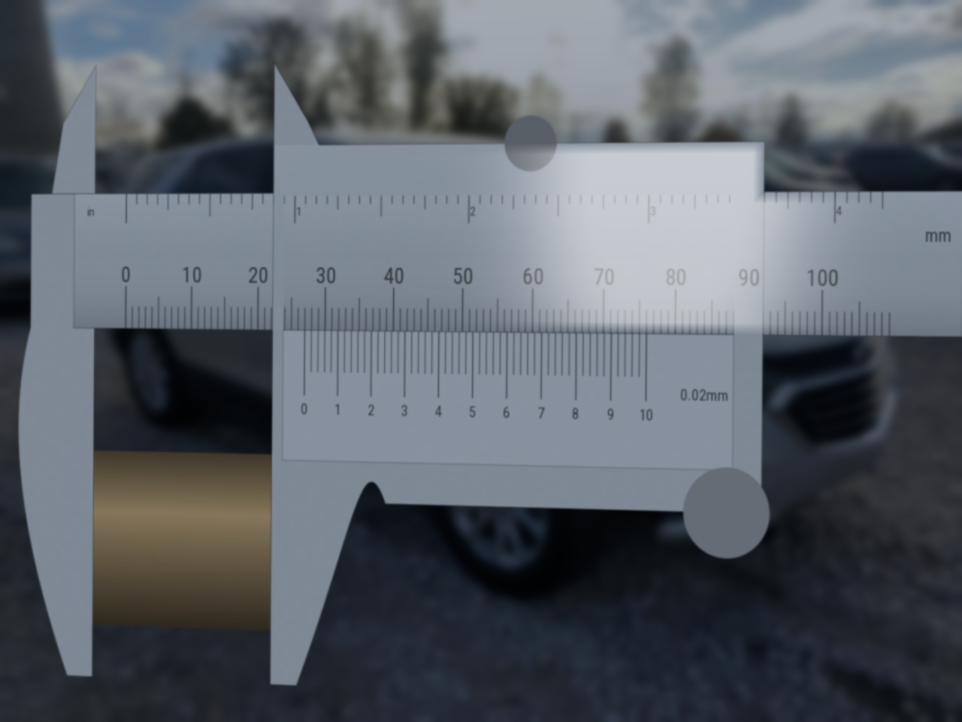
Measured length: 27.0 mm
